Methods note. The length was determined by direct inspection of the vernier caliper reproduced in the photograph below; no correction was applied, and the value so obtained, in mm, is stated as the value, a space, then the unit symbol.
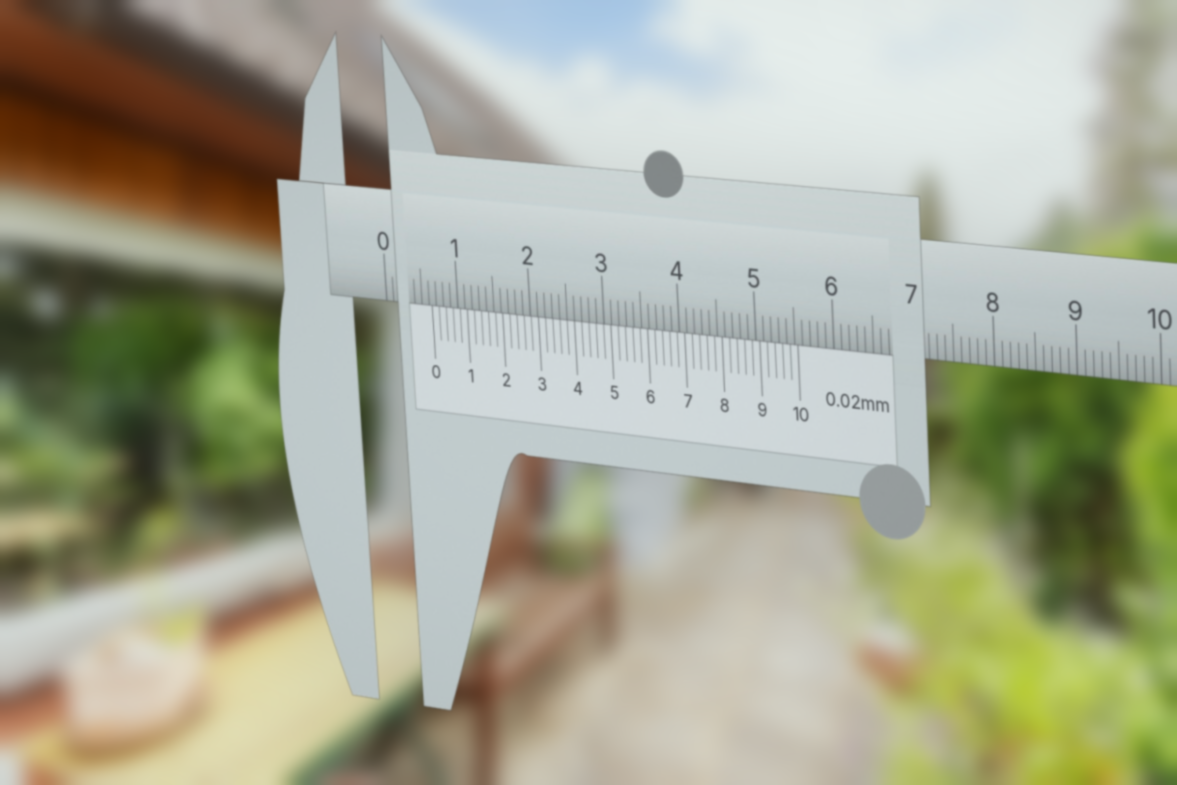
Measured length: 6.4 mm
